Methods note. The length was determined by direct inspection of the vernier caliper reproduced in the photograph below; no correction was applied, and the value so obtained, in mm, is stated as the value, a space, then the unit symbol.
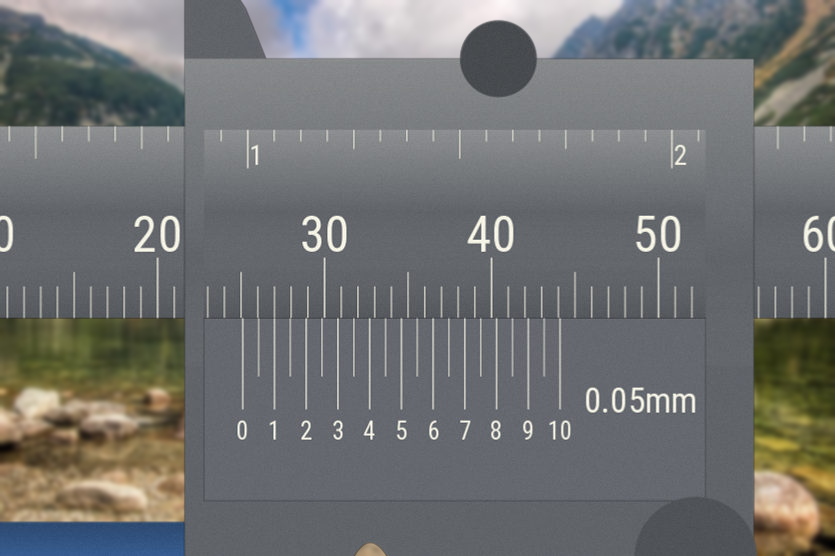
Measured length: 25.1 mm
